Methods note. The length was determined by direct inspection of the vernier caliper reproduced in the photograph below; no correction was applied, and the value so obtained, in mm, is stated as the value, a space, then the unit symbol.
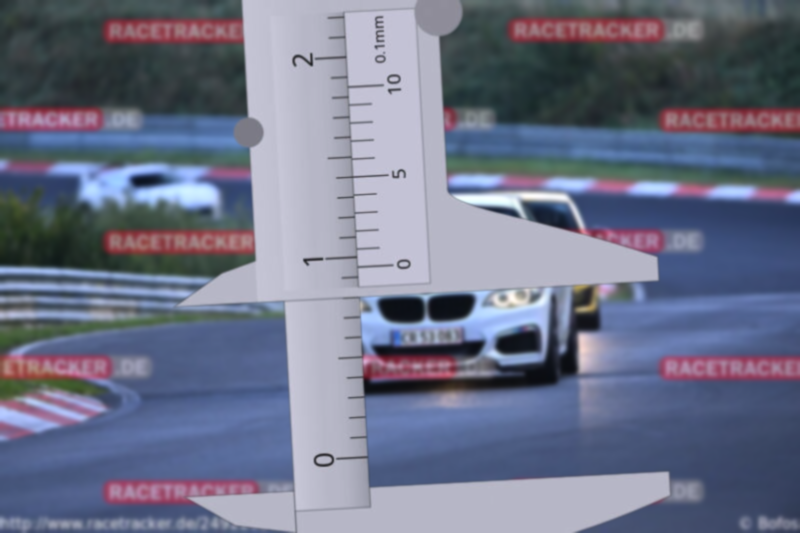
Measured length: 9.5 mm
